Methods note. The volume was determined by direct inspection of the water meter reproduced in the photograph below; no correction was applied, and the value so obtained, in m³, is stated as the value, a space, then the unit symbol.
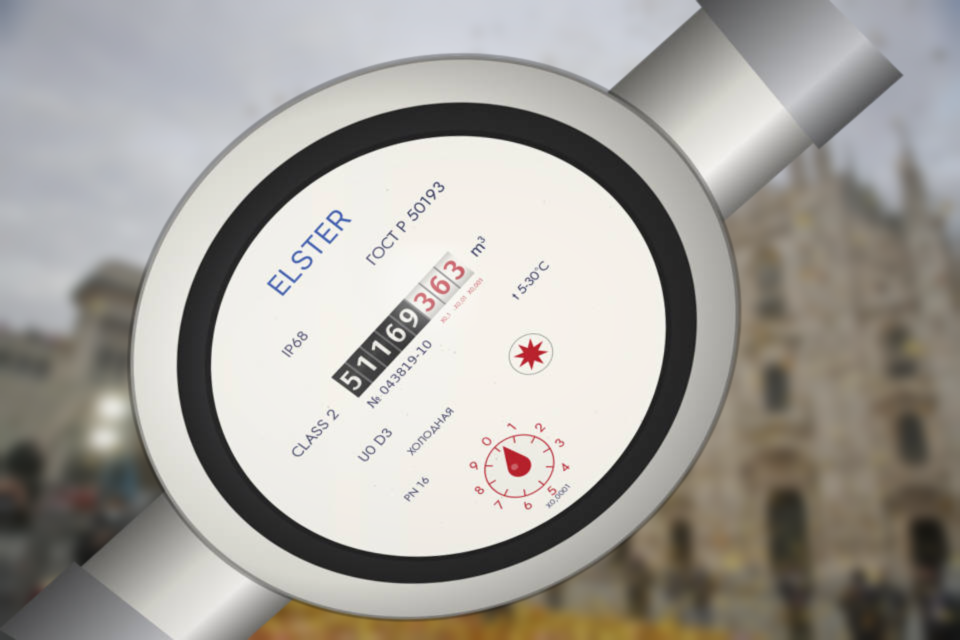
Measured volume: 51169.3630 m³
